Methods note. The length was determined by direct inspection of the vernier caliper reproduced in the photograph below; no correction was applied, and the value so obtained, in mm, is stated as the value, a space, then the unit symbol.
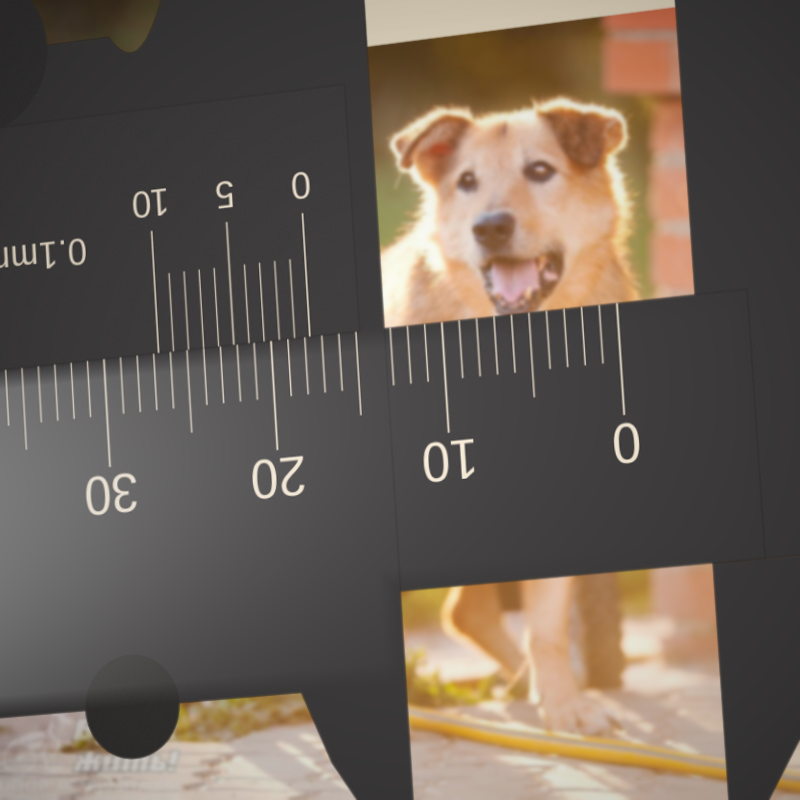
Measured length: 17.7 mm
